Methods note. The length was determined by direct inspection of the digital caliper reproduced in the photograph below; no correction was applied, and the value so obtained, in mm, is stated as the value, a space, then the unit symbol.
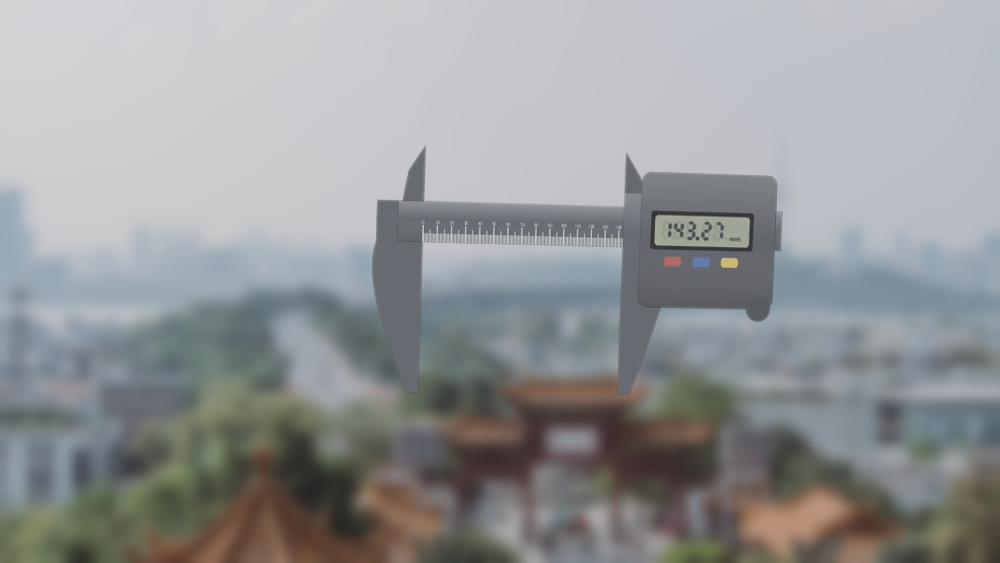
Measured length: 143.27 mm
